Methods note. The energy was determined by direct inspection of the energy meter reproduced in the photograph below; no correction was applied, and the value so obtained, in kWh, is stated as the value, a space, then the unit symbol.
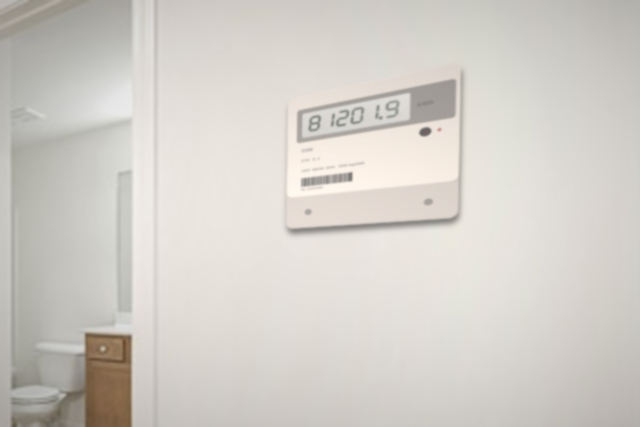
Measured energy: 81201.9 kWh
